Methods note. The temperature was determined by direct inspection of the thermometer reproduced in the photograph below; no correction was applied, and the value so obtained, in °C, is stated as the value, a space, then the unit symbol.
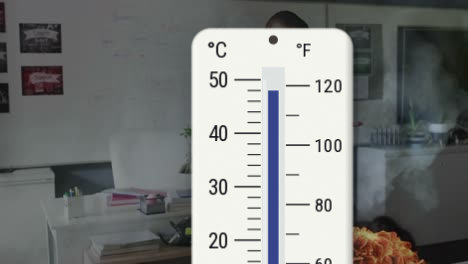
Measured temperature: 48 °C
